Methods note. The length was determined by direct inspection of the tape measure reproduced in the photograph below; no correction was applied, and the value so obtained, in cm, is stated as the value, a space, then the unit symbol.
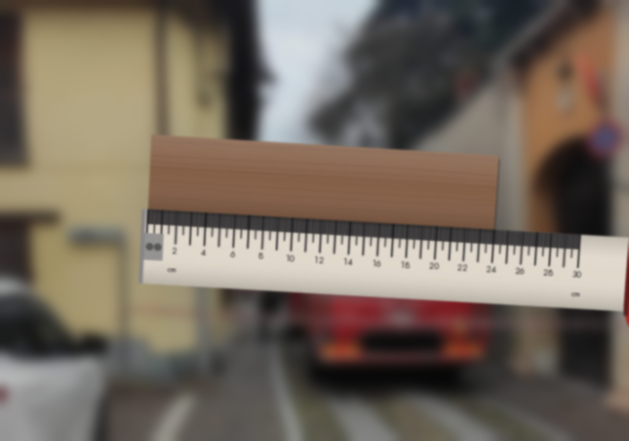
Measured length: 24 cm
